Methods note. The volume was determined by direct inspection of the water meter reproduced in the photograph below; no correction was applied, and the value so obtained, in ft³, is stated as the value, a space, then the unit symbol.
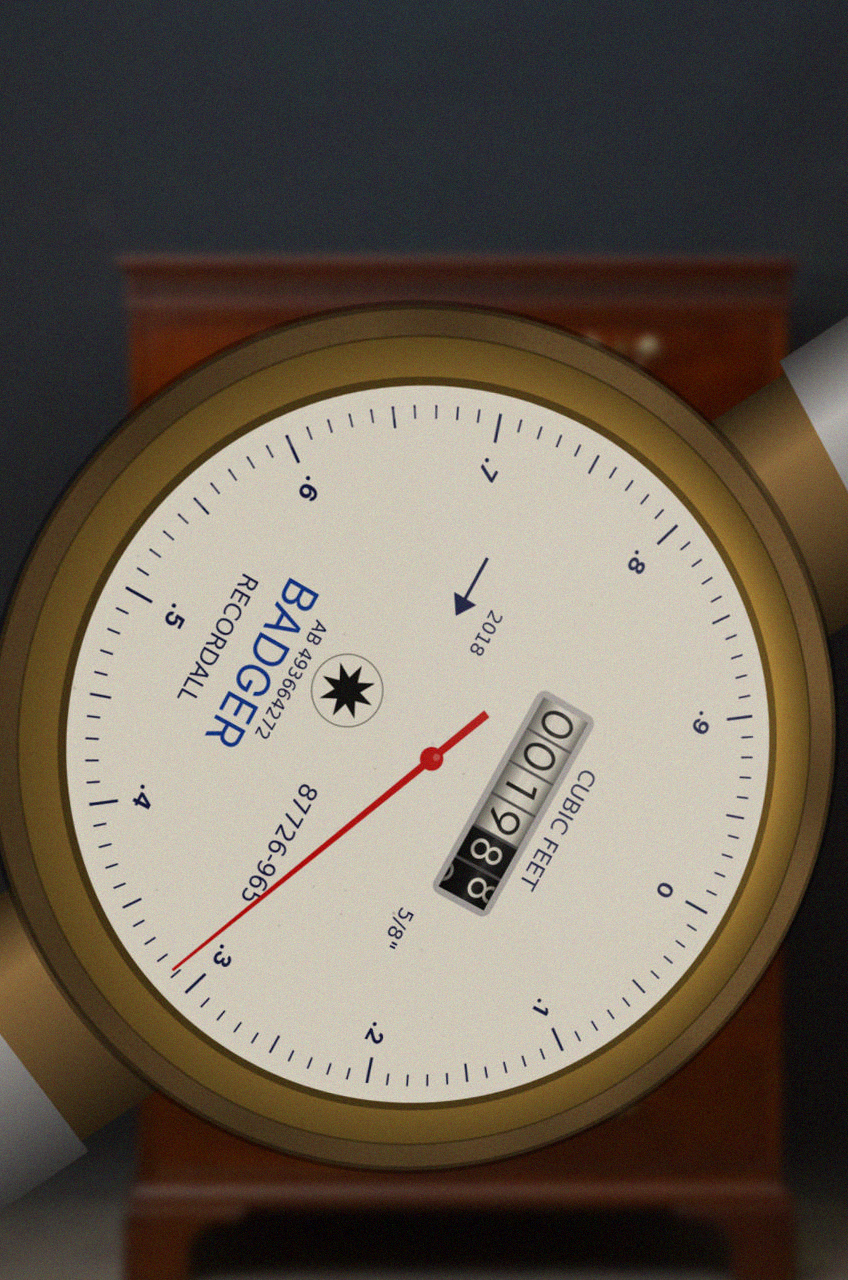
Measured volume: 1988.31 ft³
